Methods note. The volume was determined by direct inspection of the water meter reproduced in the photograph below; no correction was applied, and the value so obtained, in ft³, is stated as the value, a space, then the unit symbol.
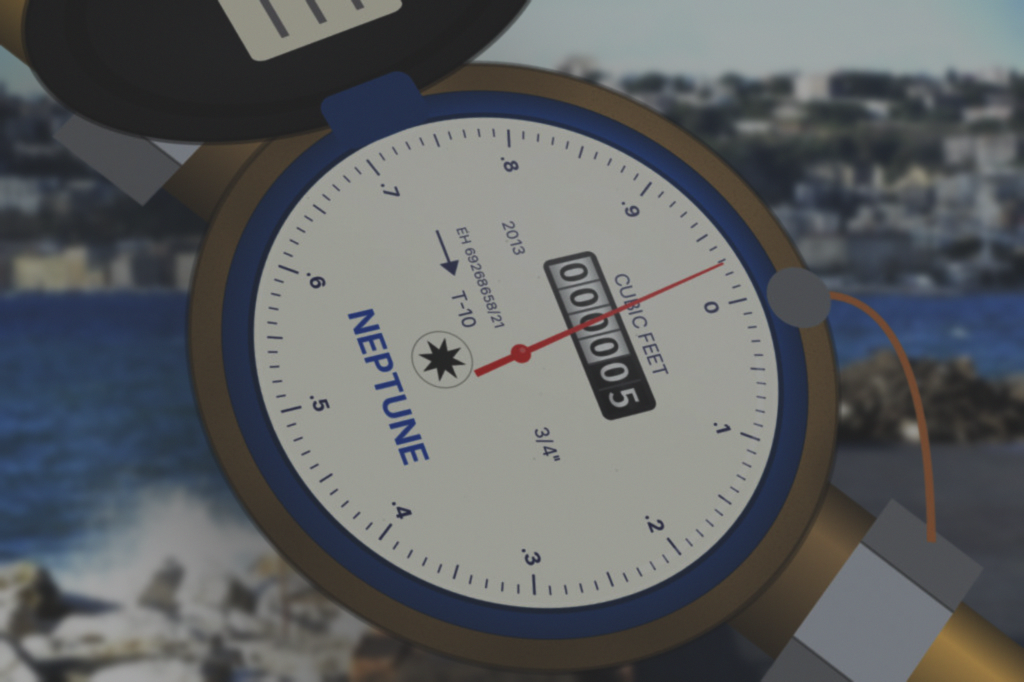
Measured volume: 4.97 ft³
